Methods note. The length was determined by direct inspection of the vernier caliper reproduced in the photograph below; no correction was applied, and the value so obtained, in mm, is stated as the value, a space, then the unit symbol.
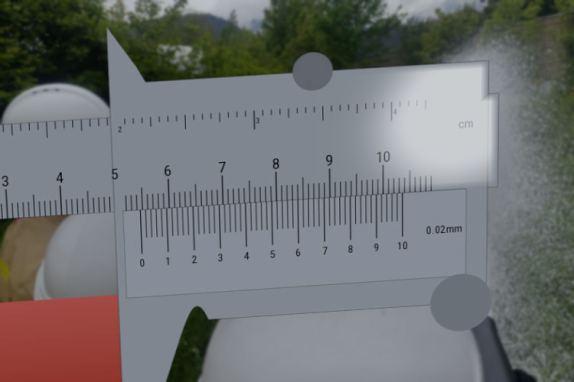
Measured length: 54.6 mm
